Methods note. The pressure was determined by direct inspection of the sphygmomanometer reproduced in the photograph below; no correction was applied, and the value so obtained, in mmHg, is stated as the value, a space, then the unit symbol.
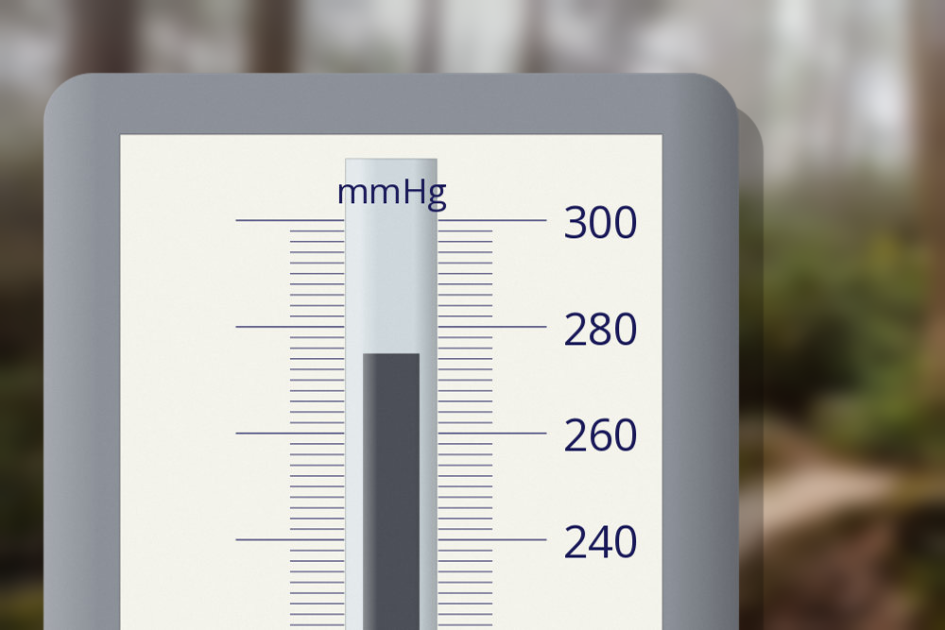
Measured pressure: 275 mmHg
